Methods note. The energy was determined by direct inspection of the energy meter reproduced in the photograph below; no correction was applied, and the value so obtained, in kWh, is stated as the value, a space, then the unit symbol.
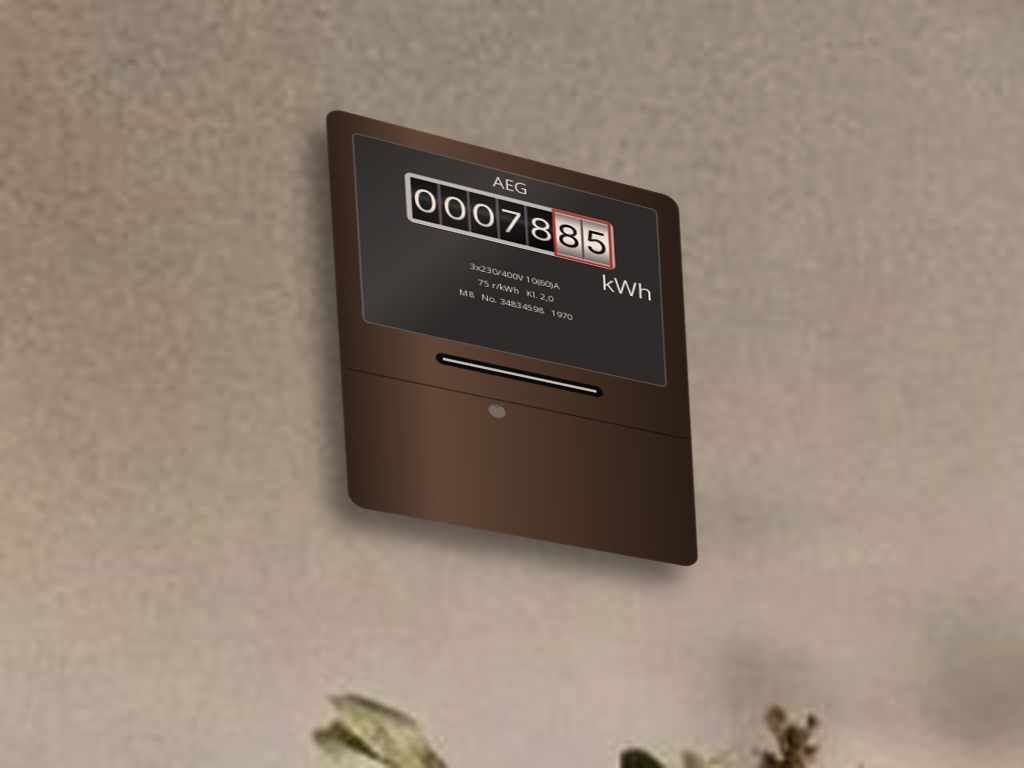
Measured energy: 78.85 kWh
